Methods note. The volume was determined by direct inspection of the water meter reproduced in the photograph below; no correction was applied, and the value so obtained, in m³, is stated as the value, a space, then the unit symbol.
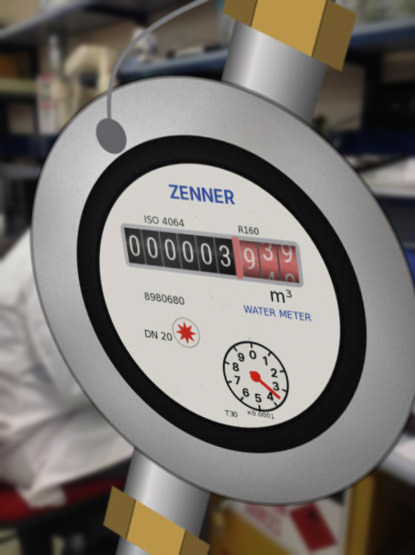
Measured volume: 3.9393 m³
